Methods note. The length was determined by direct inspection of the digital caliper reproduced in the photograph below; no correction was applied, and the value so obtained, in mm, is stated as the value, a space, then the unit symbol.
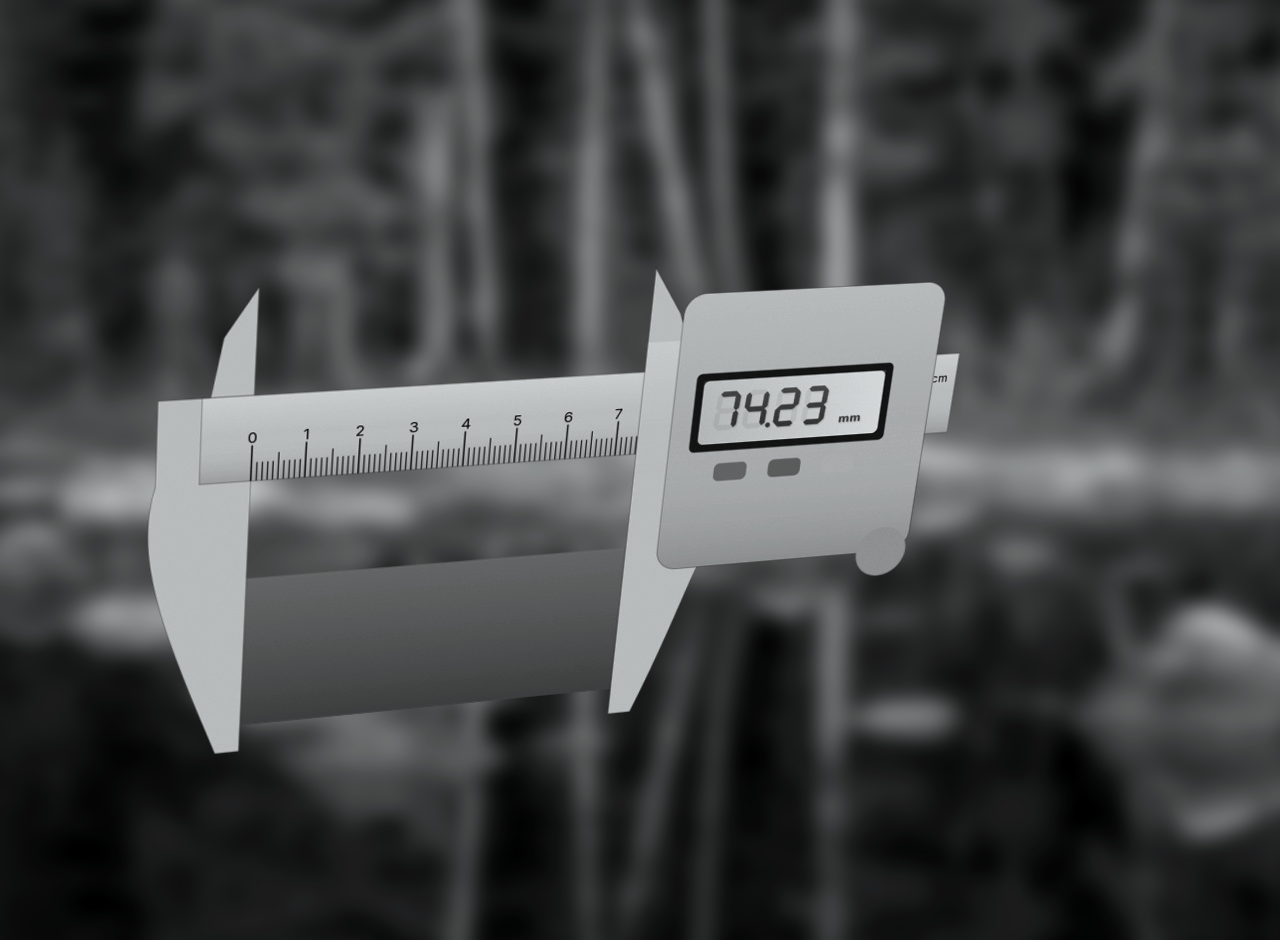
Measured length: 74.23 mm
